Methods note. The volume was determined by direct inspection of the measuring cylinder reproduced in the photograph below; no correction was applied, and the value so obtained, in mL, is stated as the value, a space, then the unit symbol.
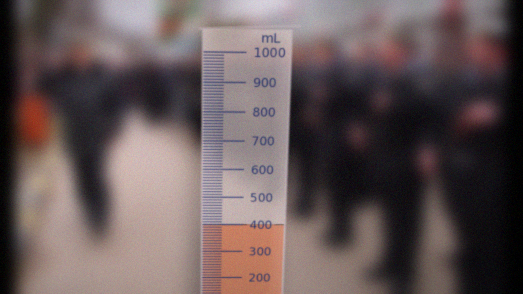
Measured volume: 400 mL
